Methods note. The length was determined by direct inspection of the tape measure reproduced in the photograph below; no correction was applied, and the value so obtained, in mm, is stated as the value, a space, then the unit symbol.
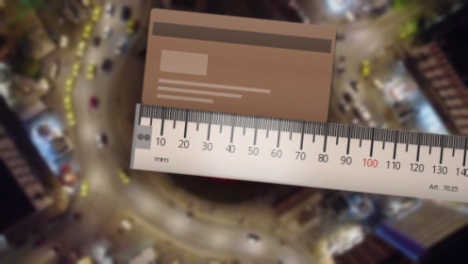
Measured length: 80 mm
